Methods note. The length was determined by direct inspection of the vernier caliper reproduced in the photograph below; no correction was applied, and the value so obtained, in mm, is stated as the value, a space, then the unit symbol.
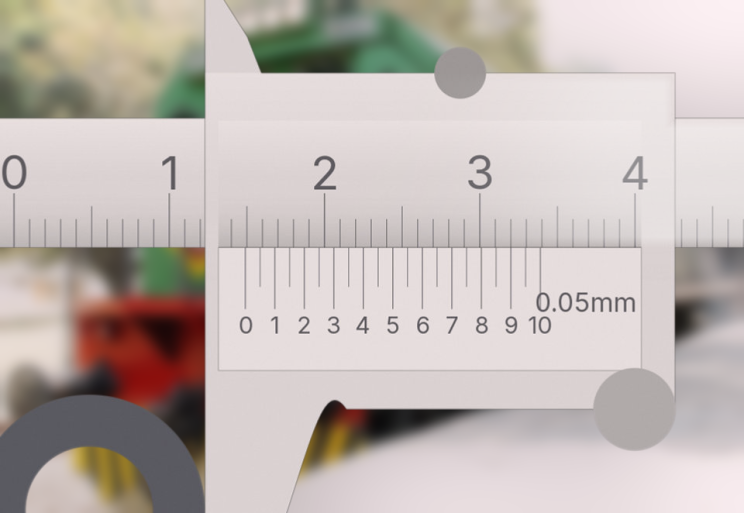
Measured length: 14.9 mm
